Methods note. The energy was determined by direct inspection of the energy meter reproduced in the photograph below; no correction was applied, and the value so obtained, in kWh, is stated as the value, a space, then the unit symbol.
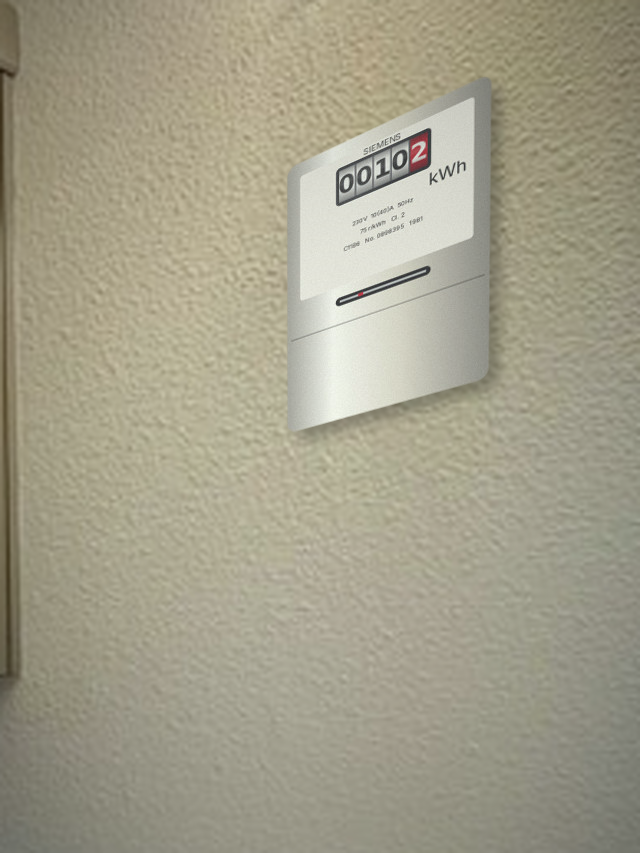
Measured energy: 10.2 kWh
